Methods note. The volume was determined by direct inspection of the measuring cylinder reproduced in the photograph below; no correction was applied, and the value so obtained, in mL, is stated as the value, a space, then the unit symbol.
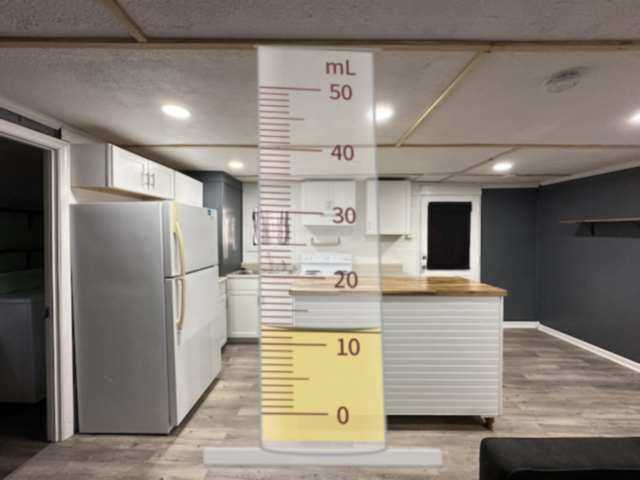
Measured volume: 12 mL
